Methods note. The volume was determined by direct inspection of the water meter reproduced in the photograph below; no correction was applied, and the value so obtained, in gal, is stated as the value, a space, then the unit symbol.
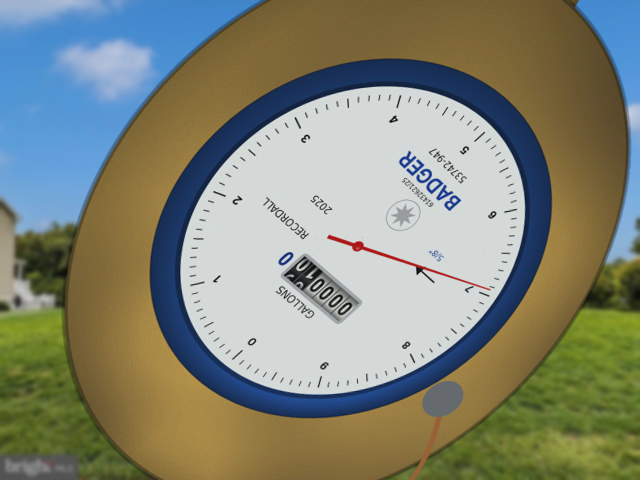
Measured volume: 96.9 gal
